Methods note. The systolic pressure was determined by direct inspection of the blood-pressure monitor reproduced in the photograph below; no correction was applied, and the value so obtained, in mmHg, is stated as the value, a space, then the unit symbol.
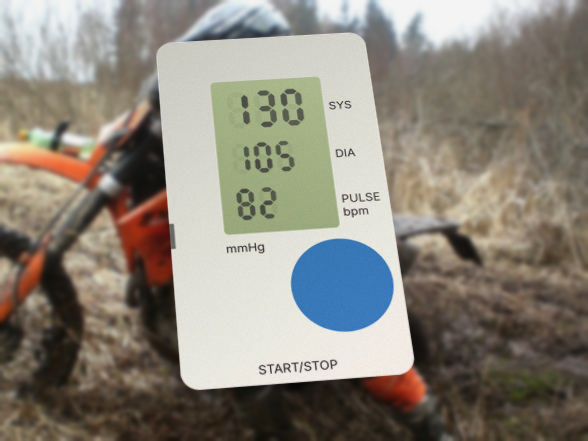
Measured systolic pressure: 130 mmHg
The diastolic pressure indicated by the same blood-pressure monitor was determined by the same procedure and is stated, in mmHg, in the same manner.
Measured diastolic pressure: 105 mmHg
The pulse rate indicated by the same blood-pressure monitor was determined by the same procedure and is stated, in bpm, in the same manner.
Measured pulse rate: 82 bpm
